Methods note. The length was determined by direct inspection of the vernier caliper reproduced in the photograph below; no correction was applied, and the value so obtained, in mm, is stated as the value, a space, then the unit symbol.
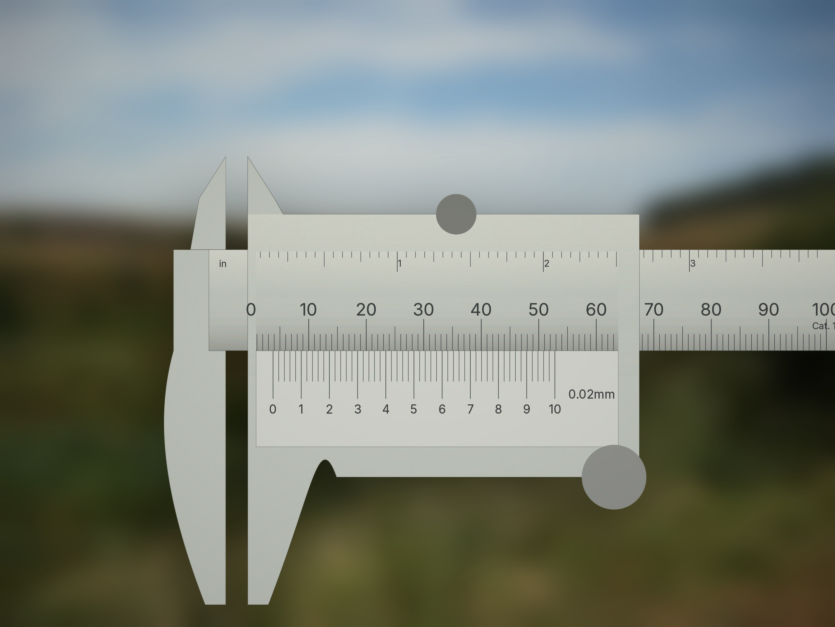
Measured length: 3.8 mm
